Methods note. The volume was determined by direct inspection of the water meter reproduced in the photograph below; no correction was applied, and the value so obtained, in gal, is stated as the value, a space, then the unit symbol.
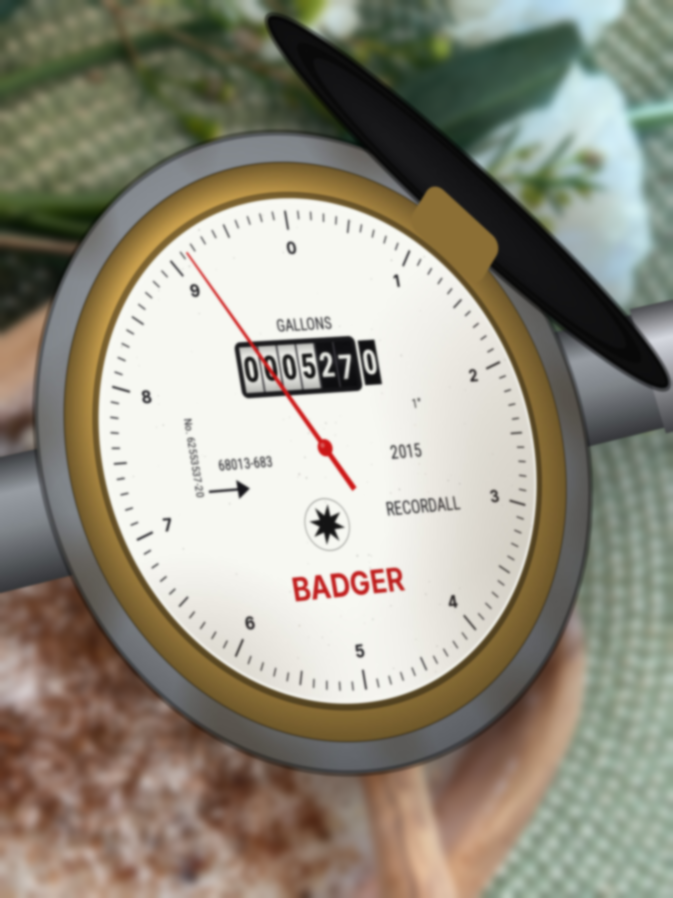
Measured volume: 5269.1 gal
